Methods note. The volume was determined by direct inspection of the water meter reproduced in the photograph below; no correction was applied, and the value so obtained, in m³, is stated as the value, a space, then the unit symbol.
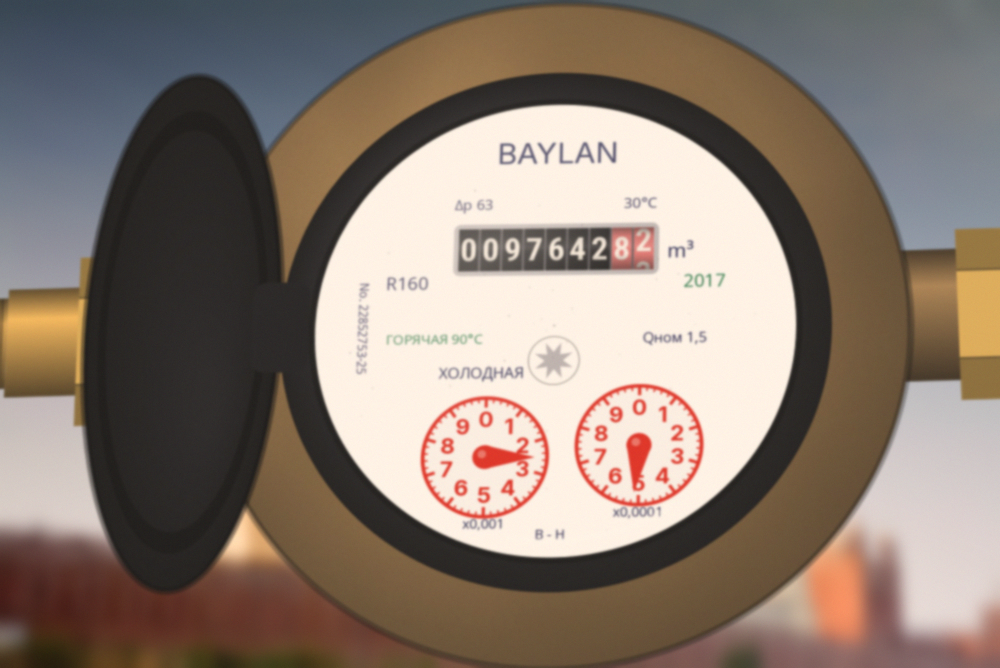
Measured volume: 97642.8225 m³
